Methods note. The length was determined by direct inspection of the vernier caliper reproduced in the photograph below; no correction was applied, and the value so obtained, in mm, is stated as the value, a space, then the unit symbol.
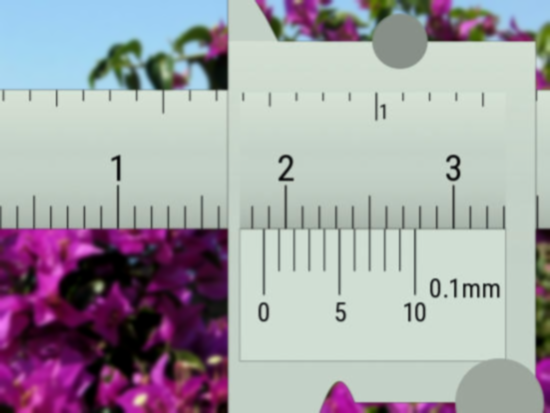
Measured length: 18.7 mm
